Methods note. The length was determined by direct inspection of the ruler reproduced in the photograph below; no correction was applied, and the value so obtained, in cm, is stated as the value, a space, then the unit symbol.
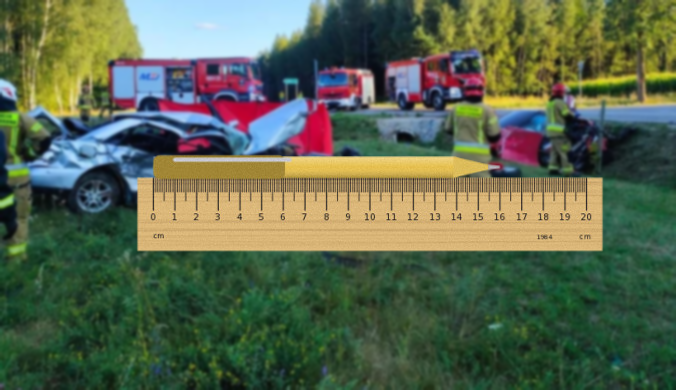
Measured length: 16 cm
